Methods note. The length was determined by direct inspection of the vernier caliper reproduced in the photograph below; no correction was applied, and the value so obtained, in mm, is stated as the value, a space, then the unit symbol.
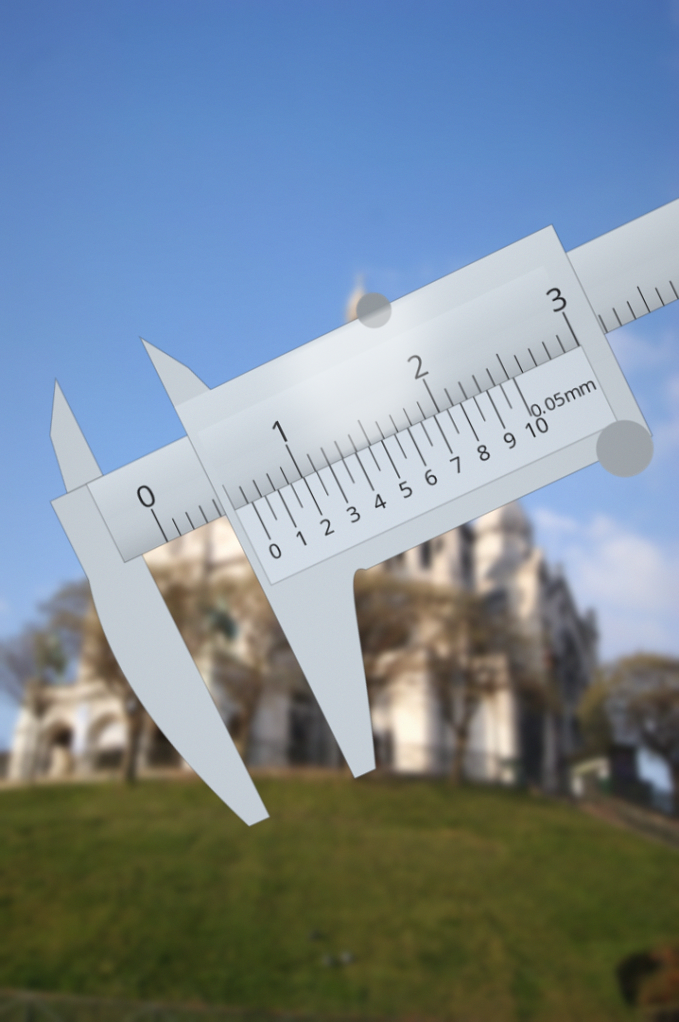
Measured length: 6.3 mm
